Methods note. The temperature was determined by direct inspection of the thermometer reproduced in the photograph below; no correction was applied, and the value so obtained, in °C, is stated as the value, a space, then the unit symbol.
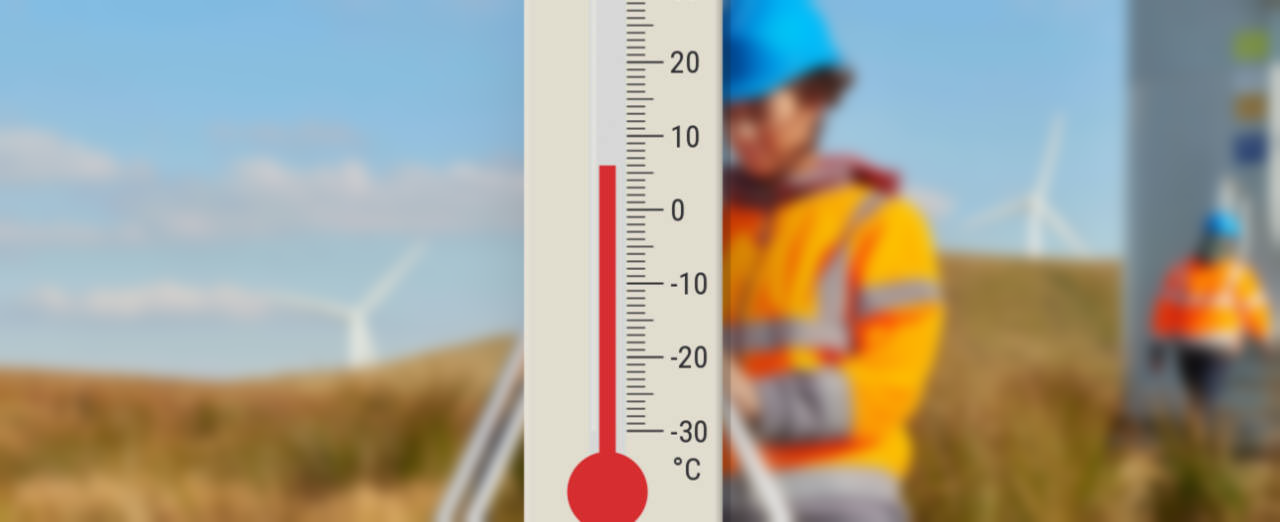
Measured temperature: 6 °C
